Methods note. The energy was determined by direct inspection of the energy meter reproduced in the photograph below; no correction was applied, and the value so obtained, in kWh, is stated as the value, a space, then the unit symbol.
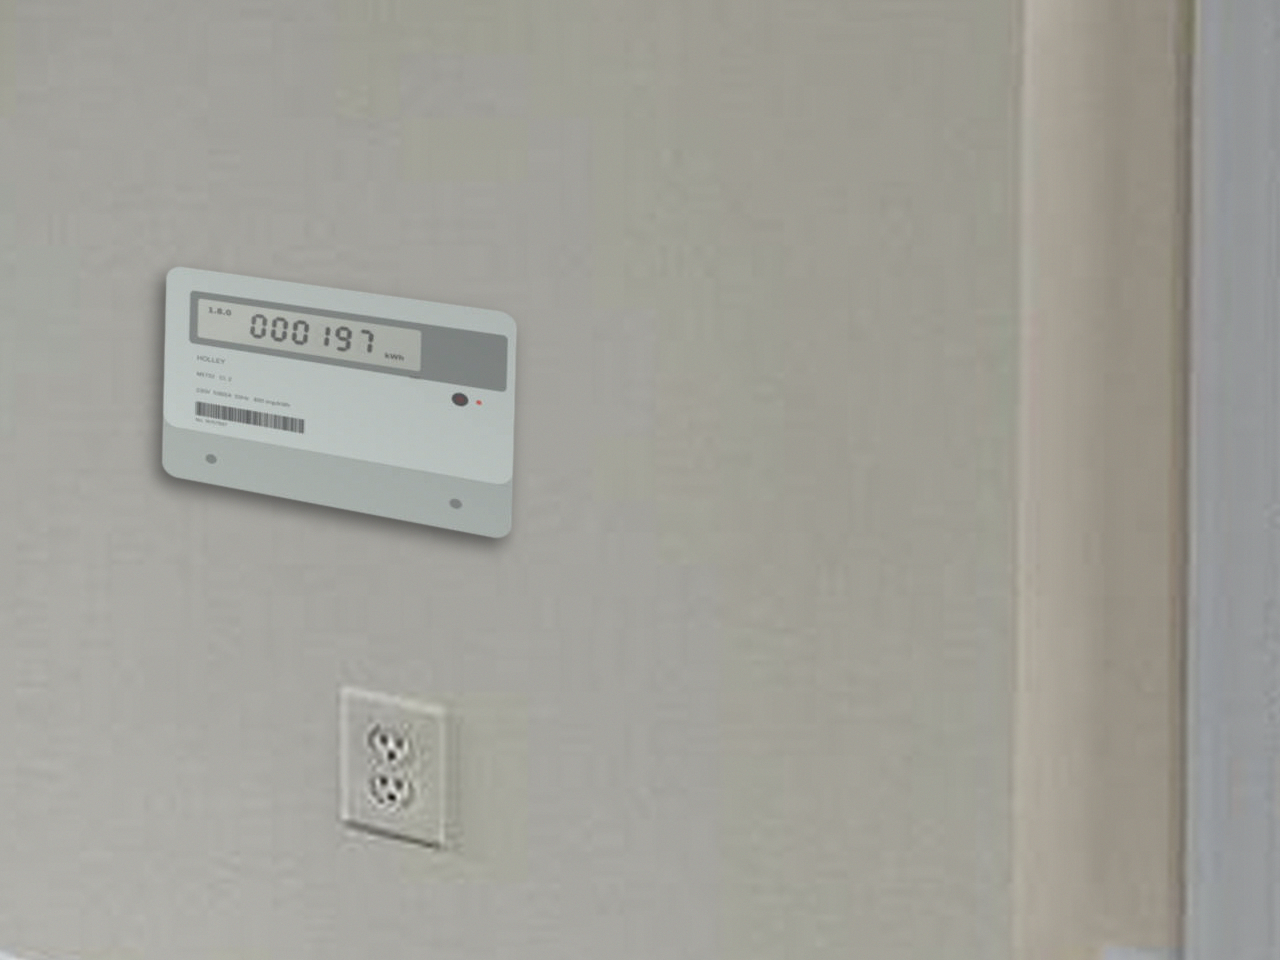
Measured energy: 197 kWh
